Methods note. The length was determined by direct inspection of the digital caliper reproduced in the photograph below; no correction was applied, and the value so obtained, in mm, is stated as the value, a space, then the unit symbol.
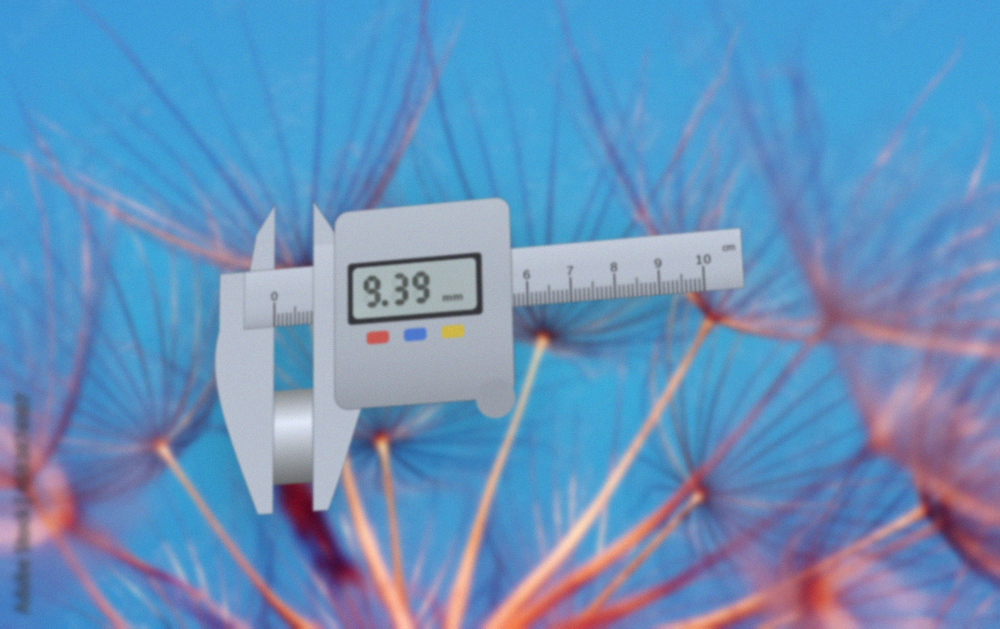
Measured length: 9.39 mm
